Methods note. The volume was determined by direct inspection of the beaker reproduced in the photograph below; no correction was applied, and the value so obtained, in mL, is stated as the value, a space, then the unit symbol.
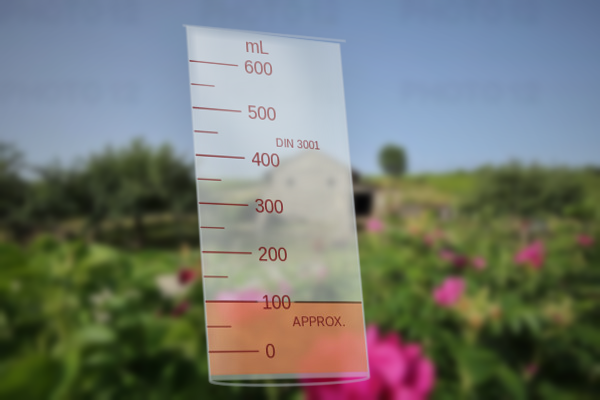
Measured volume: 100 mL
